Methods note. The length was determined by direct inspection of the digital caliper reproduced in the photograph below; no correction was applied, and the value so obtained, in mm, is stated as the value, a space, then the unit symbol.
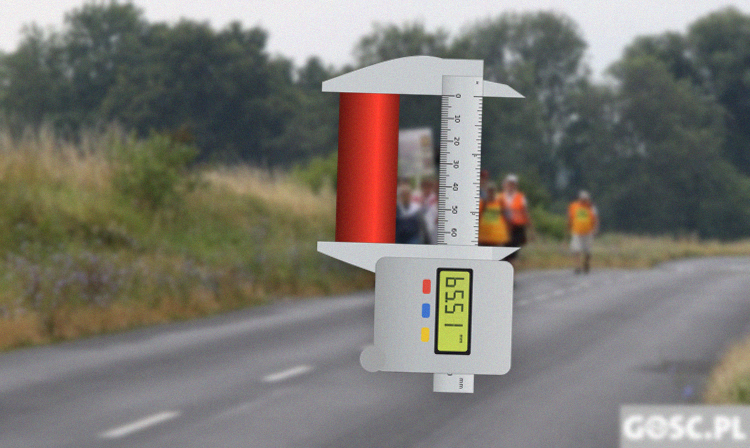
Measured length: 65.51 mm
